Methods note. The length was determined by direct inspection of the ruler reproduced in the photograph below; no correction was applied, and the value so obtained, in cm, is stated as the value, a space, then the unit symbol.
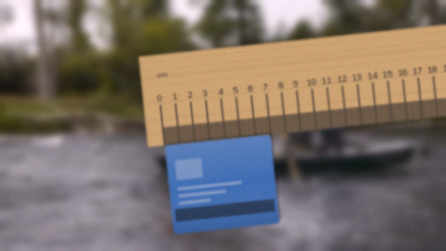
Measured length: 7 cm
